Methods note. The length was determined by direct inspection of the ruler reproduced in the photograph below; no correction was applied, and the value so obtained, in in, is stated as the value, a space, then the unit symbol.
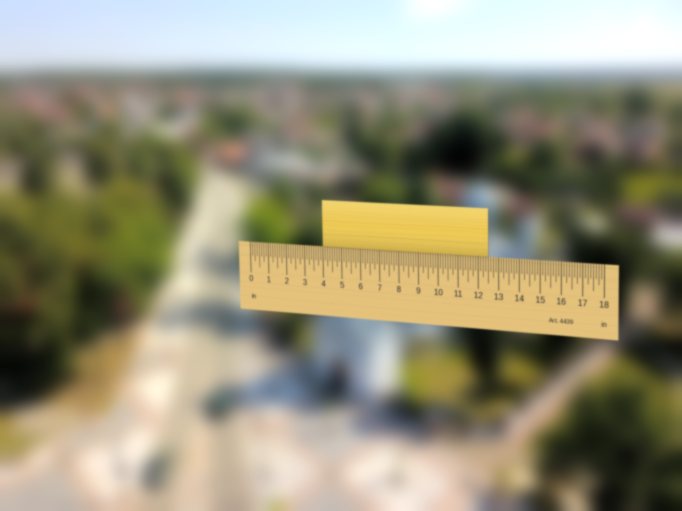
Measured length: 8.5 in
